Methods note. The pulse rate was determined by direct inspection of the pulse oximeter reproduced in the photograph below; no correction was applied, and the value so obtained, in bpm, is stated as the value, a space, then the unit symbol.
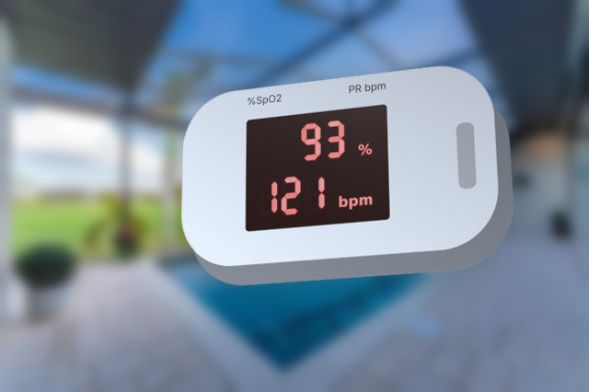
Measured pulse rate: 121 bpm
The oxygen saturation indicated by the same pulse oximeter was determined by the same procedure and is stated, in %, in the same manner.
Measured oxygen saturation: 93 %
